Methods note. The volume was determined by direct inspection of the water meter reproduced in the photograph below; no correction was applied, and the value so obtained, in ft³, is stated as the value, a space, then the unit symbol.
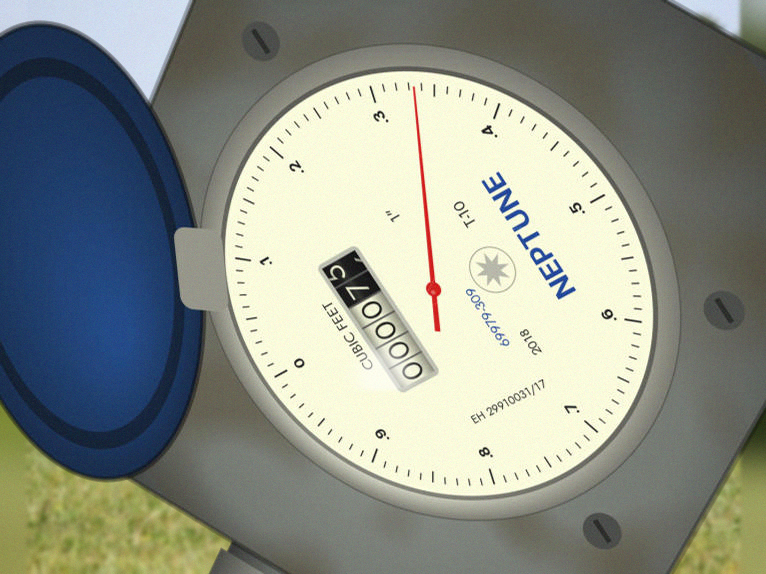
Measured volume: 75.33 ft³
